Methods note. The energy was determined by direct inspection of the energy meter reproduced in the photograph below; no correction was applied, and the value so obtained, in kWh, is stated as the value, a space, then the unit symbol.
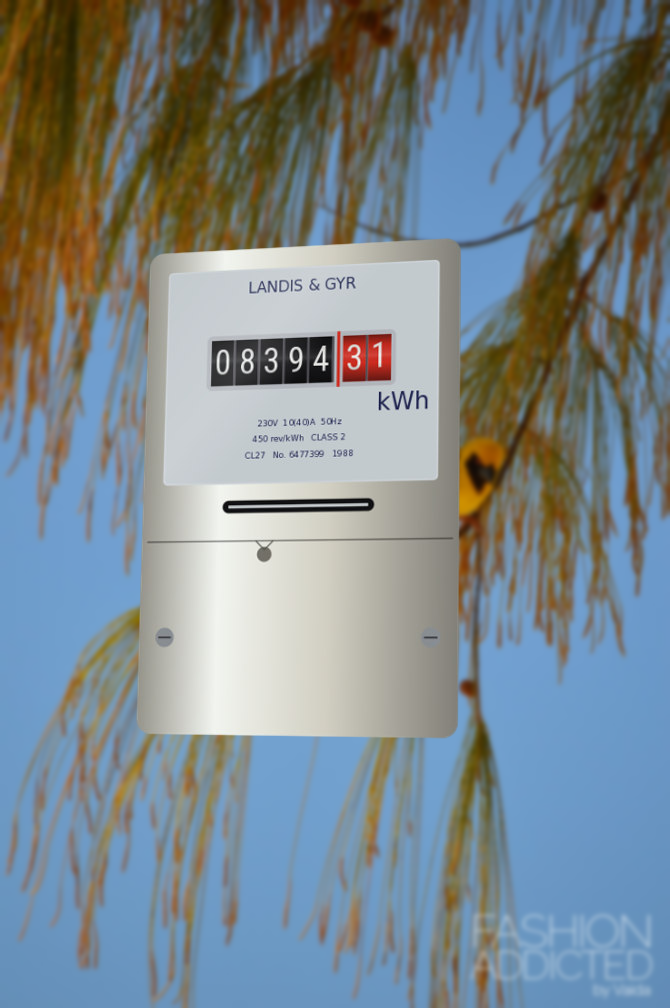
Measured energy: 8394.31 kWh
